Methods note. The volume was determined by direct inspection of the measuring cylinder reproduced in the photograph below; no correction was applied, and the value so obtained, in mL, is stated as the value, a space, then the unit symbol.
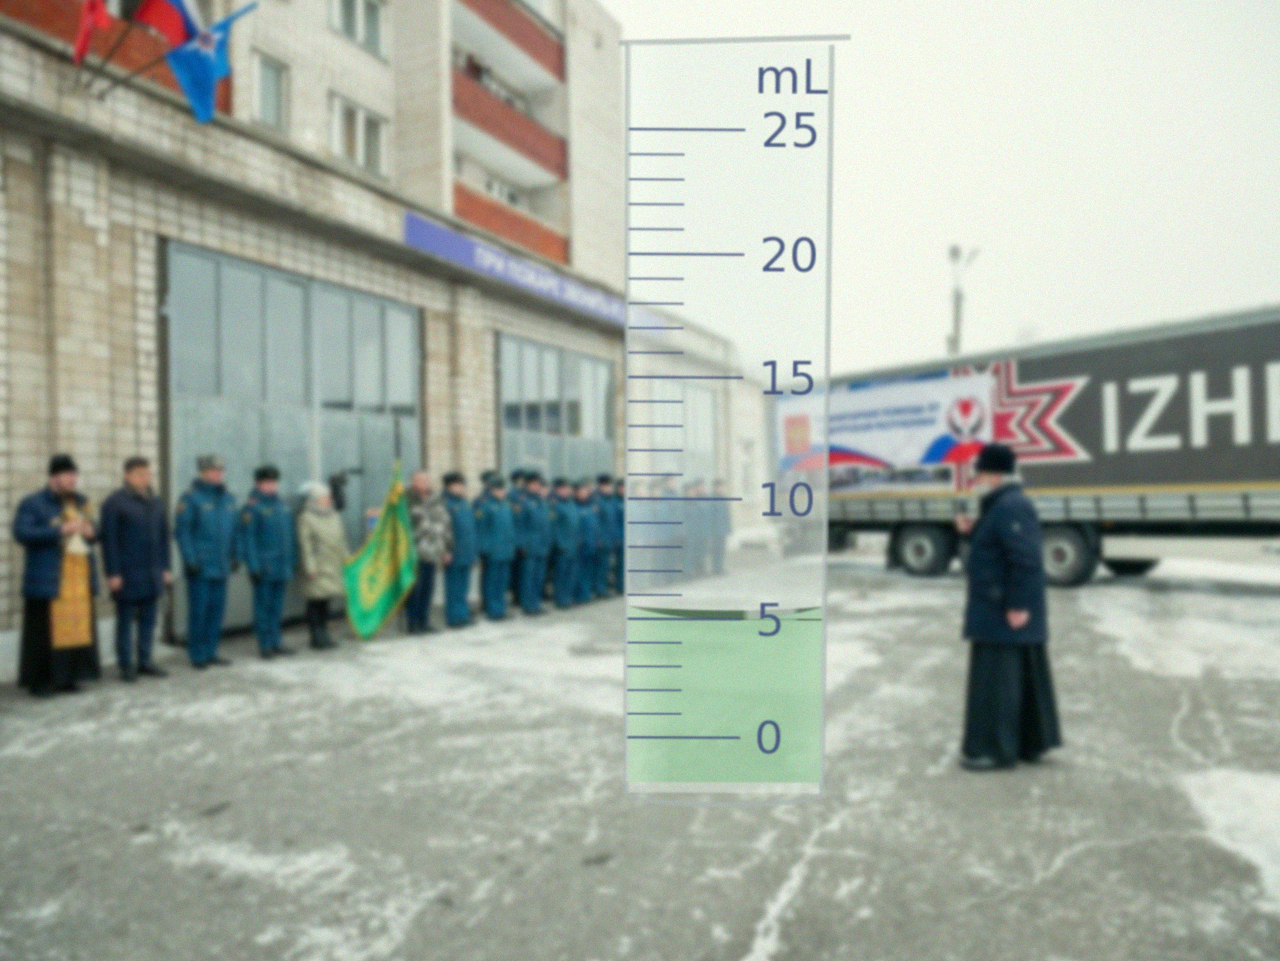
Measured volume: 5 mL
